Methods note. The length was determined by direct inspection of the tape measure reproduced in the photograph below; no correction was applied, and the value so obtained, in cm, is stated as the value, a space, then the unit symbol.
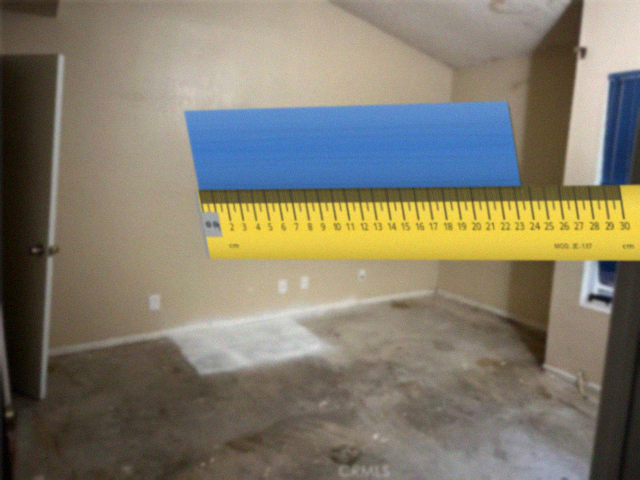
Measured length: 23.5 cm
